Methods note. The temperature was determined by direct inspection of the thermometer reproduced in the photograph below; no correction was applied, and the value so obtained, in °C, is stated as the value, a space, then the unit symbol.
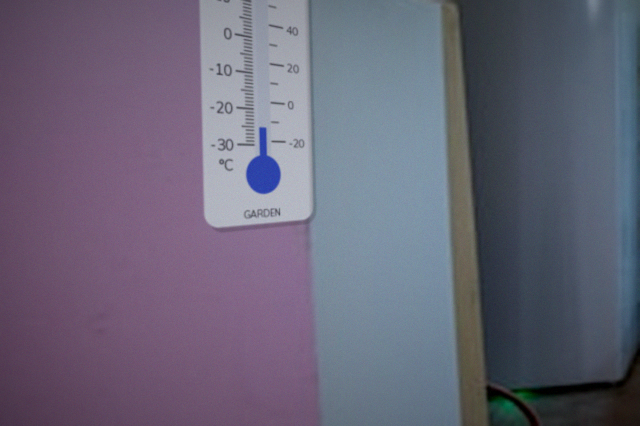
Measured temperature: -25 °C
